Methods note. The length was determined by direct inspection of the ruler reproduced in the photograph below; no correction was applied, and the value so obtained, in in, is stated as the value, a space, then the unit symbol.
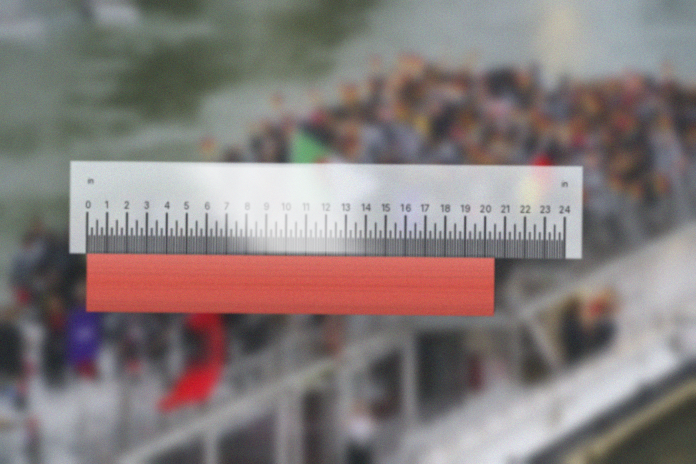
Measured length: 20.5 in
